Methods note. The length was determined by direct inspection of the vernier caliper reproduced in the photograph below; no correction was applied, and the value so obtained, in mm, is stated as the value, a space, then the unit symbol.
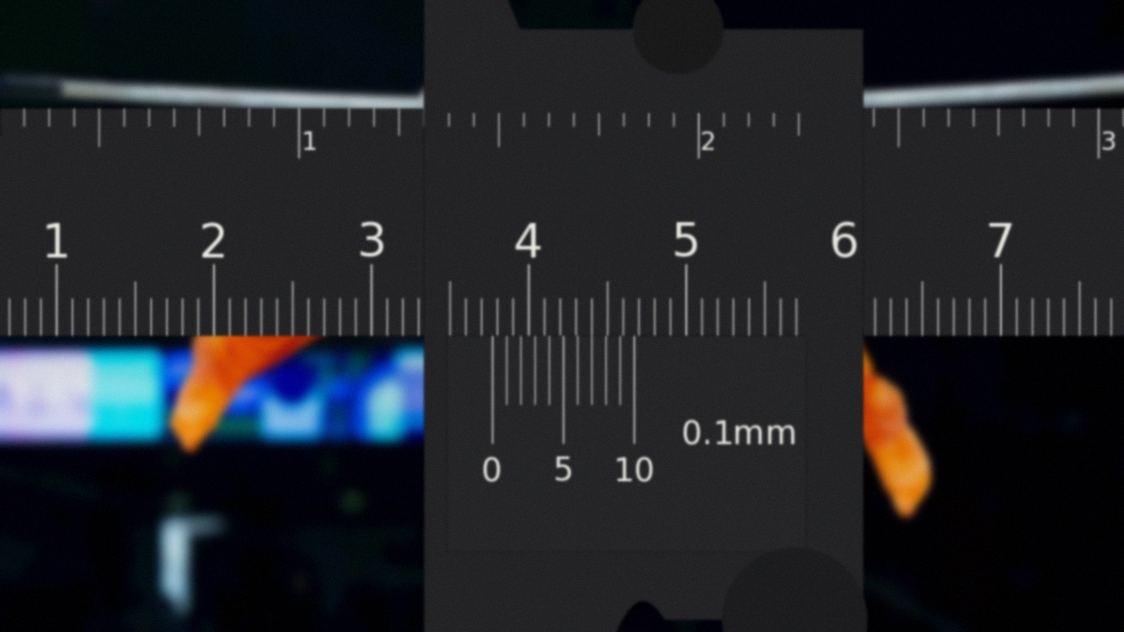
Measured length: 37.7 mm
